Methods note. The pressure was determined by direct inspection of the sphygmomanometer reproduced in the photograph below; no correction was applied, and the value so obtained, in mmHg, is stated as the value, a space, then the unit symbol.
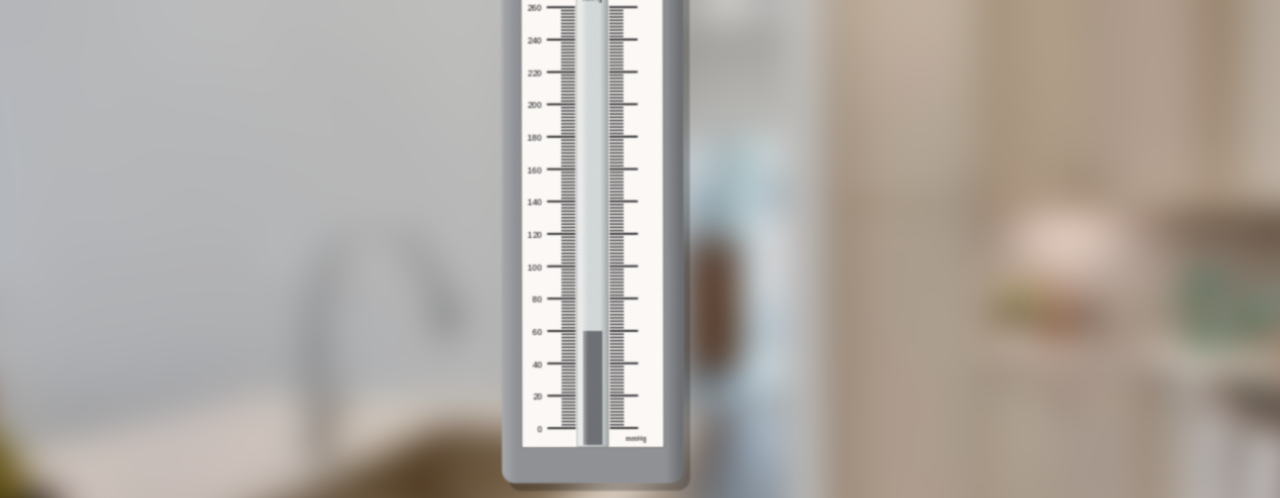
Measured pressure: 60 mmHg
